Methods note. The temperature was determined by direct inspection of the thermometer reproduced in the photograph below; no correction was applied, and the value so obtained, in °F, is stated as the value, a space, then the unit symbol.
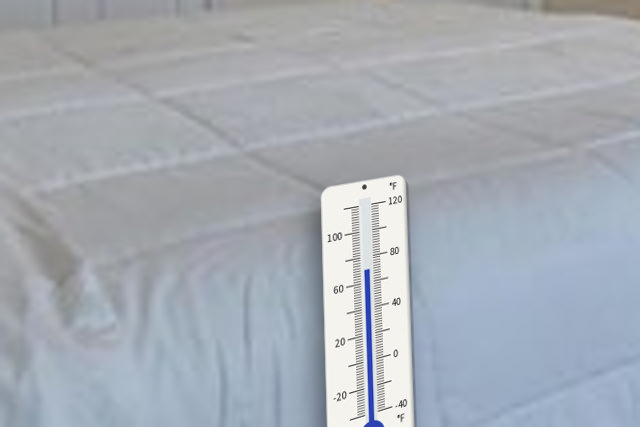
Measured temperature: 70 °F
